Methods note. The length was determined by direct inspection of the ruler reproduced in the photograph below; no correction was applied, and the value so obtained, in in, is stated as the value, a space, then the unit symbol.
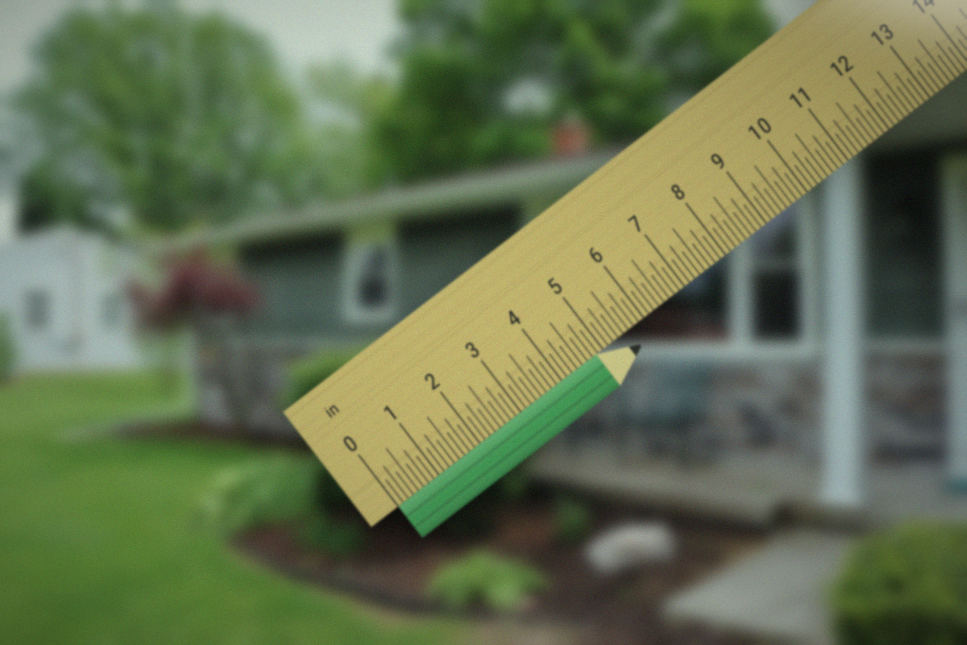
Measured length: 5.625 in
